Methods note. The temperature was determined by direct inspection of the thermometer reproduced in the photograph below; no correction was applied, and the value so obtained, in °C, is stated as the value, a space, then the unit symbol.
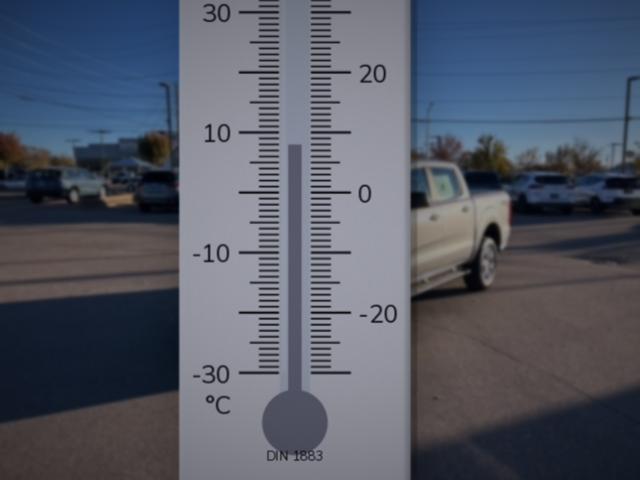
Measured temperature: 8 °C
